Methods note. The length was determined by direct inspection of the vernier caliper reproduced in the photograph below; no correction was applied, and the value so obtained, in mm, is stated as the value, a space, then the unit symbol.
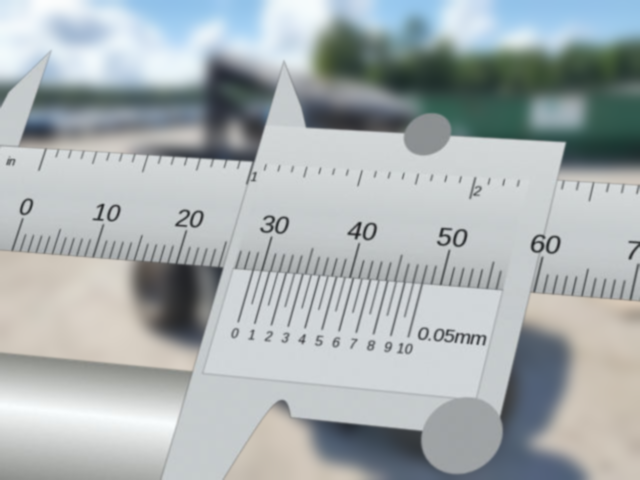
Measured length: 29.0 mm
